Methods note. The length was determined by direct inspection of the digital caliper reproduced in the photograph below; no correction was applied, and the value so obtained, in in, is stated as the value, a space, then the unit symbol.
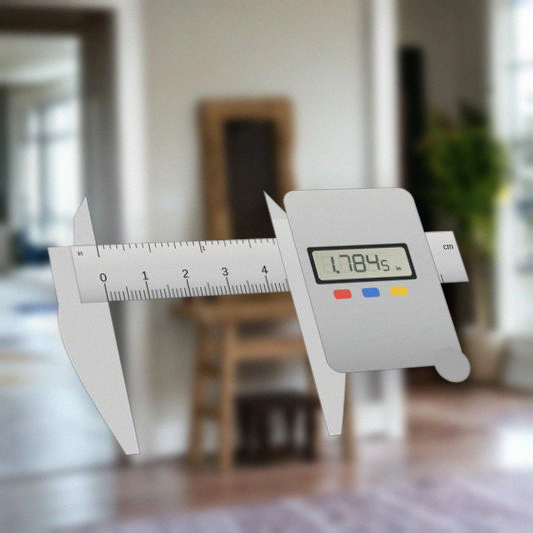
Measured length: 1.7845 in
